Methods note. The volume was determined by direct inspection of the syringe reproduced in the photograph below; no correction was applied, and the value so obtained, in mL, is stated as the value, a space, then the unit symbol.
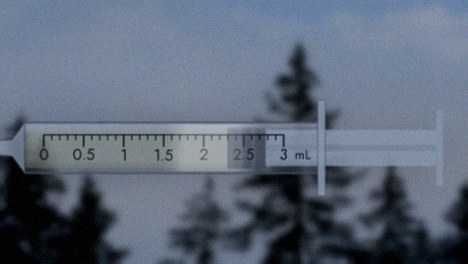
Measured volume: 2.3 mL
